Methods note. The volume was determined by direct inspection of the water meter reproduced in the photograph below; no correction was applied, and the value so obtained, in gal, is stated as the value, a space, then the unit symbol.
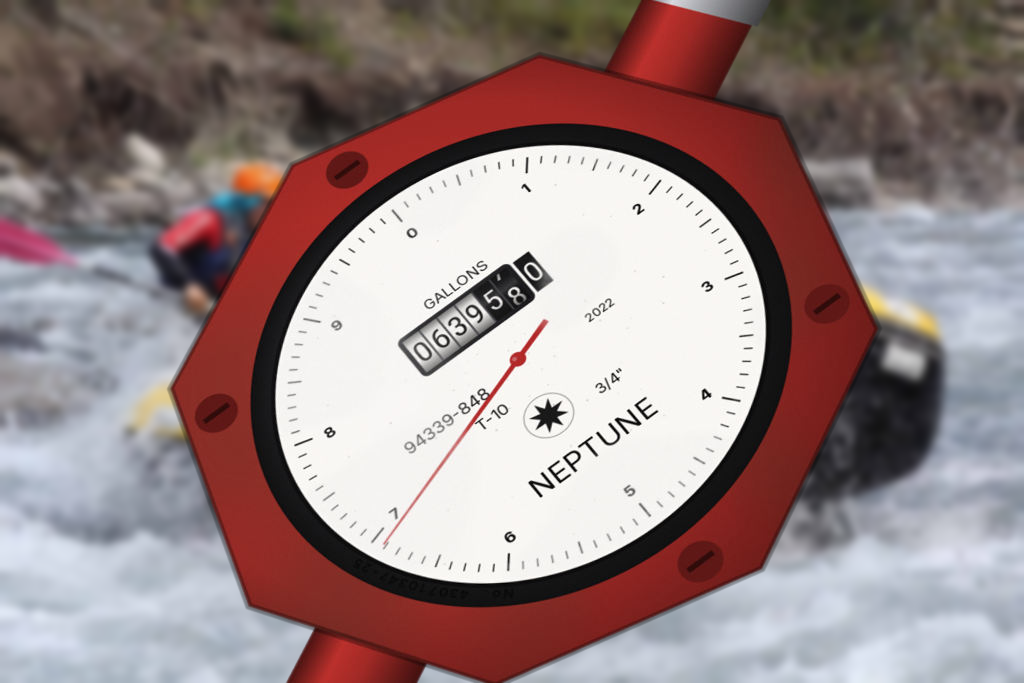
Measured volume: 639576.9 gal
